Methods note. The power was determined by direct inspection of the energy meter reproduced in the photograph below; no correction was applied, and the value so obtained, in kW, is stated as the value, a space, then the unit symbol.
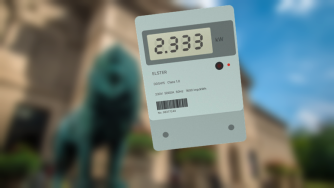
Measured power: 2.333 kW
